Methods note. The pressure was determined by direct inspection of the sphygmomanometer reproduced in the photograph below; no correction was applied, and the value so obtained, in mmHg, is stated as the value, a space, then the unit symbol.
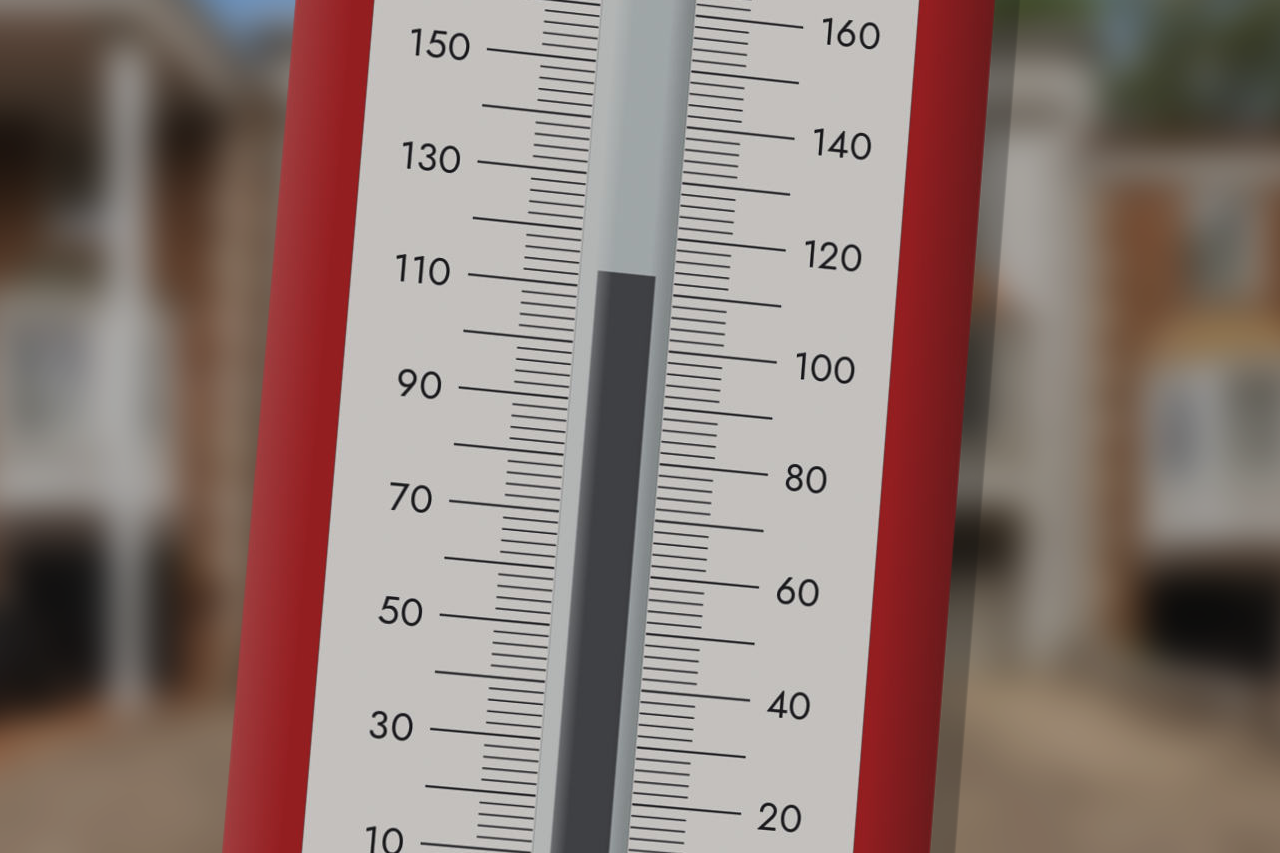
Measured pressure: 113 mmHg
